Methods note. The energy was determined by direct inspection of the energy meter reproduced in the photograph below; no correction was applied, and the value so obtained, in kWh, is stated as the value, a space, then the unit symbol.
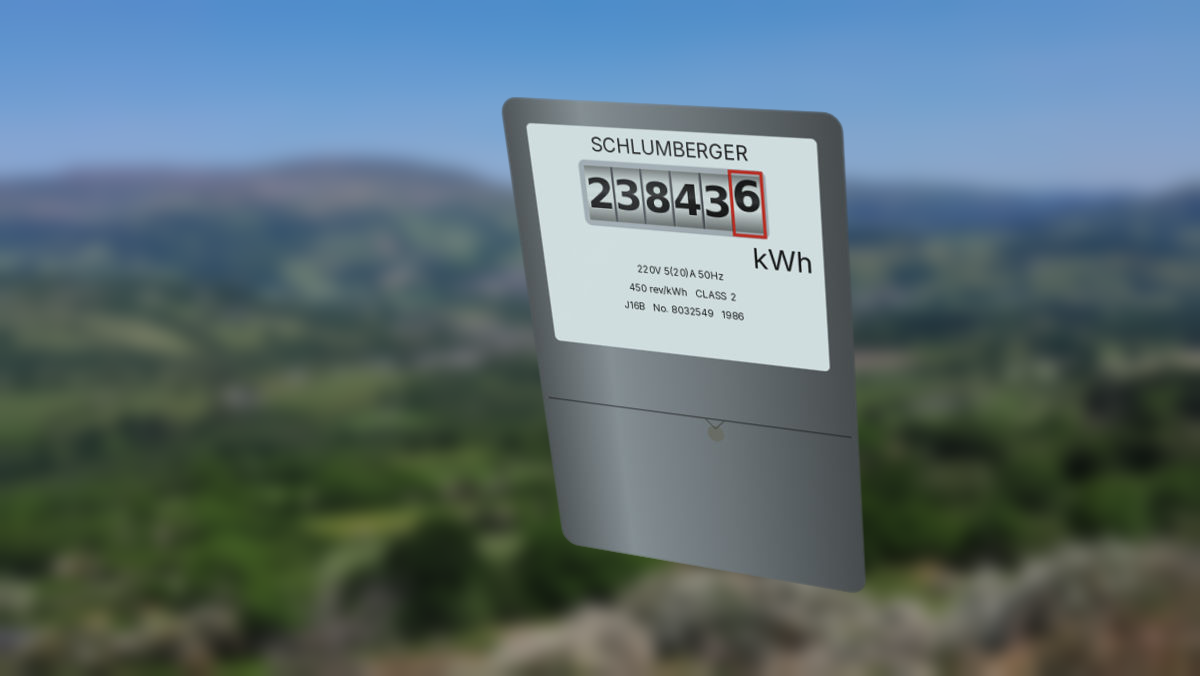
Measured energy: 23843.6 kWh
